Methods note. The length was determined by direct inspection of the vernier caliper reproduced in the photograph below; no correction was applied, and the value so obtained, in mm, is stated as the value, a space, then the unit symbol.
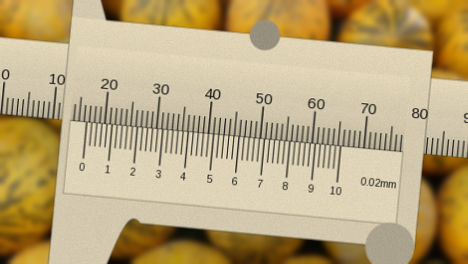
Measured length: 16.5 mm
